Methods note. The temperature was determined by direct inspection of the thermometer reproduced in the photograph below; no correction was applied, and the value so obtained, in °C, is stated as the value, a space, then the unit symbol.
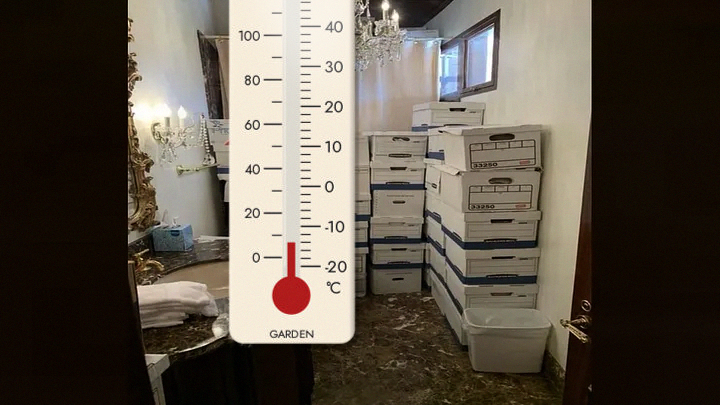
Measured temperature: -14 °C
